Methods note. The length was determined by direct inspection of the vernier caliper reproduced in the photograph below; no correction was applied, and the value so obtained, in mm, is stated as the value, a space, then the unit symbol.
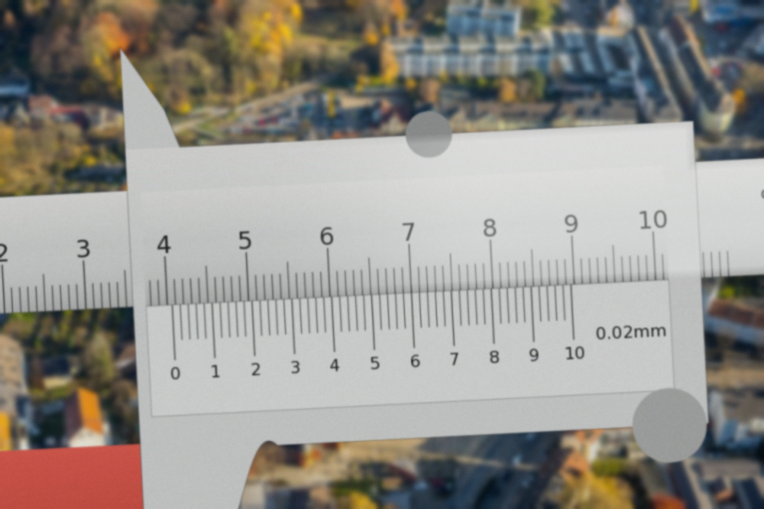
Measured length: 40.6 mm
